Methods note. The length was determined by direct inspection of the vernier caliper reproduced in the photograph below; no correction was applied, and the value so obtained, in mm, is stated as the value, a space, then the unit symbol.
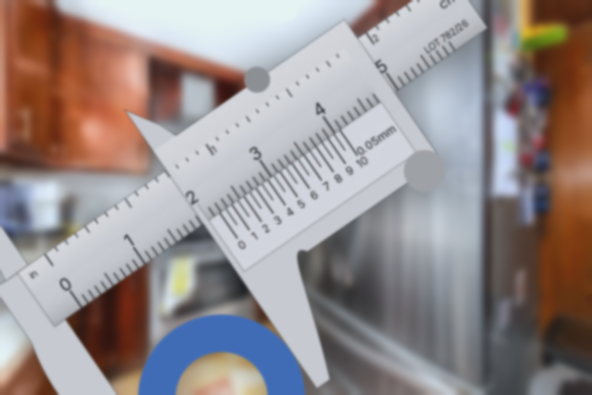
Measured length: 21.8 mm
